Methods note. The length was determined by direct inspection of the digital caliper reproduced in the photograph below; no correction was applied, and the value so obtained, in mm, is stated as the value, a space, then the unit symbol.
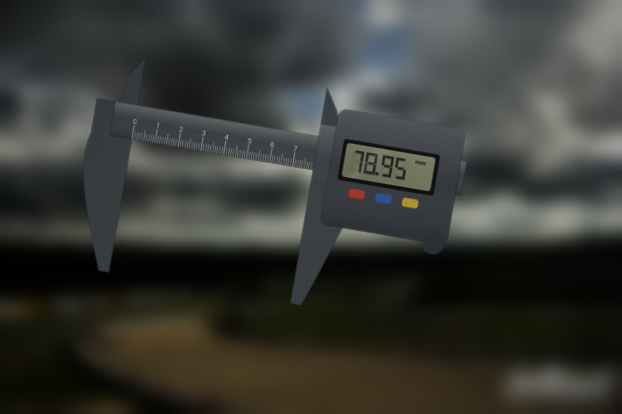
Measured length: 78.95 mm
